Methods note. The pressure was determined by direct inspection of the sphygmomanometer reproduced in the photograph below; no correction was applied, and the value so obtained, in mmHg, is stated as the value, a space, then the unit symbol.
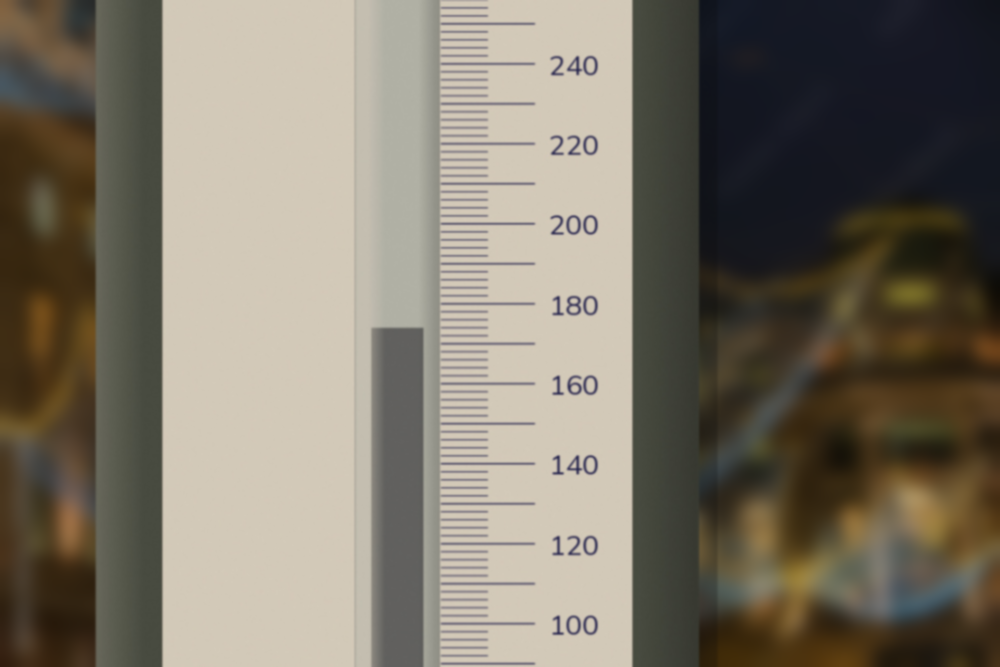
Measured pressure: 174 mmHg
